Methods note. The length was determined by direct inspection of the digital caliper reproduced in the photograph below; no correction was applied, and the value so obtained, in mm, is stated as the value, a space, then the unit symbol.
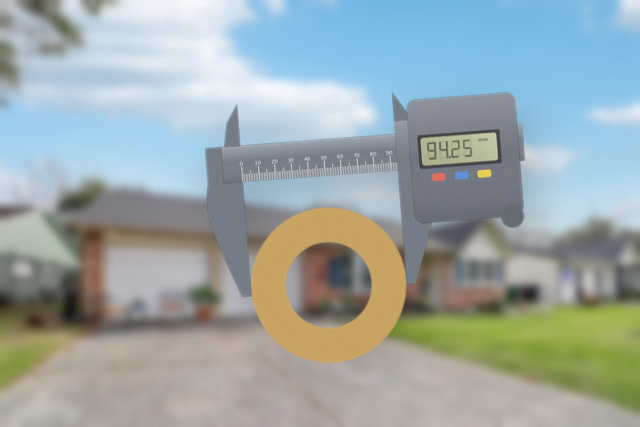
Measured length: 94.25 mm
